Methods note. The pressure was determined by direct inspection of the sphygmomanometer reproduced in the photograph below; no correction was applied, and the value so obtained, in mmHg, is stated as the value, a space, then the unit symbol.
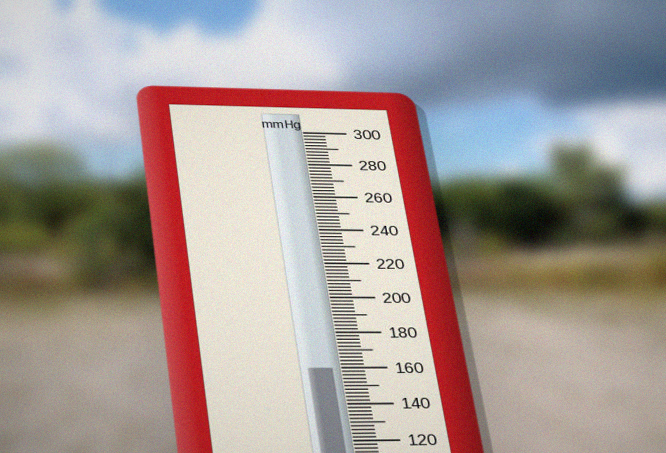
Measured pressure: 160 mmHg
